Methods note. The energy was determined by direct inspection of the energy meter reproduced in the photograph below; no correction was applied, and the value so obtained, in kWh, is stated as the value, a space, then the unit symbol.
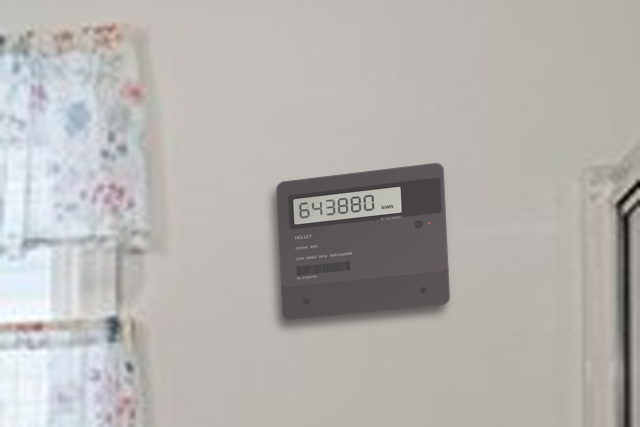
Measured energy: 643880 kWh
